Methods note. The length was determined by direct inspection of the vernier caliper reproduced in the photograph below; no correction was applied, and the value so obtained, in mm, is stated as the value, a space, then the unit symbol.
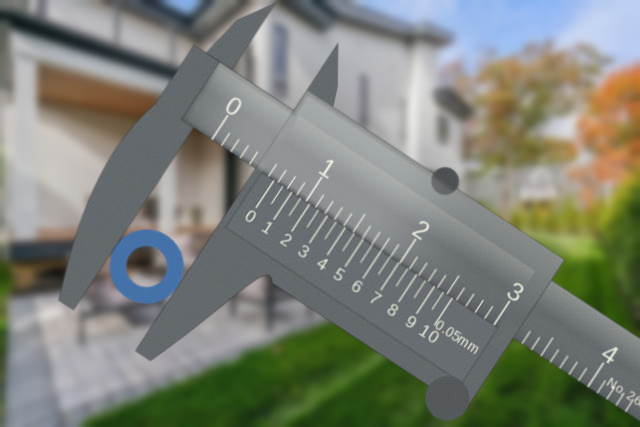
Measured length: 6.6 mm
